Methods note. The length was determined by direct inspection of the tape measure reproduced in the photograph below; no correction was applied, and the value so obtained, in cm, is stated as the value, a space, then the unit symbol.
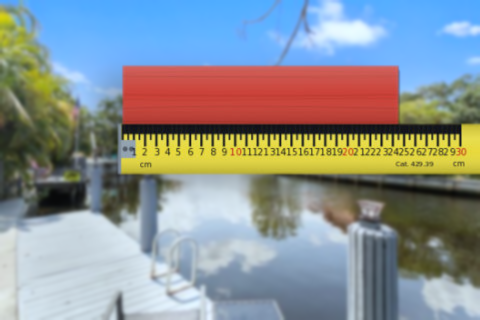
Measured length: 24.5 cm
